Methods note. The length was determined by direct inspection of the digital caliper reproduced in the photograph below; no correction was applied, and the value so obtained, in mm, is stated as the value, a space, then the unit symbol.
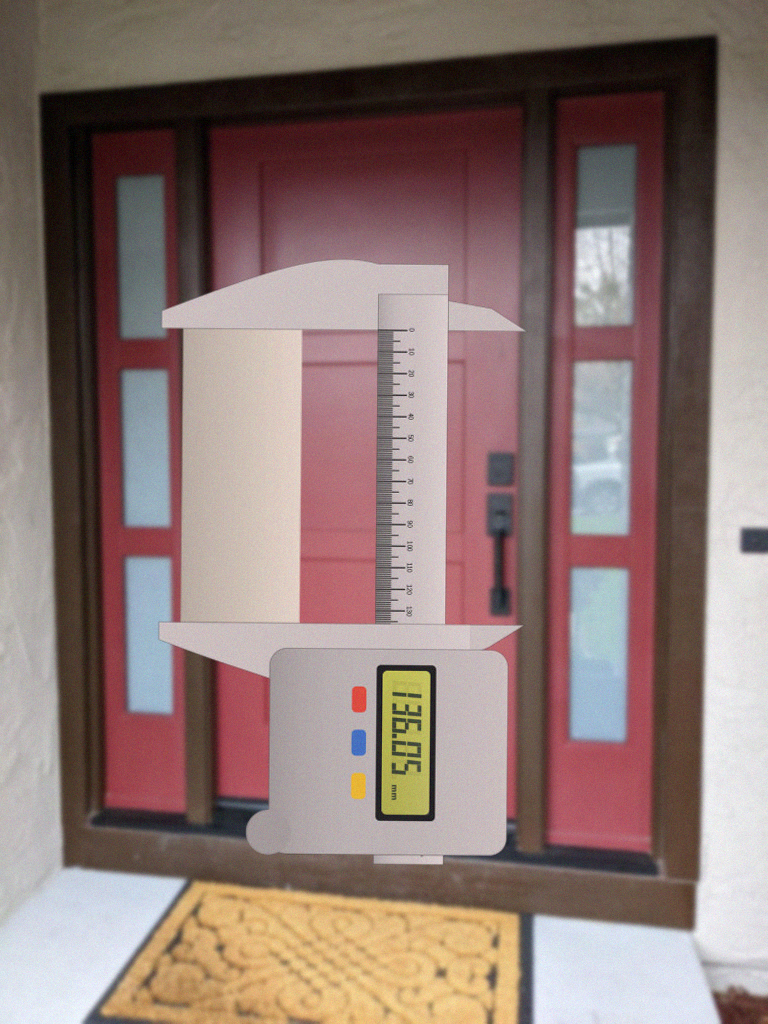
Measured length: 136.05 mm
